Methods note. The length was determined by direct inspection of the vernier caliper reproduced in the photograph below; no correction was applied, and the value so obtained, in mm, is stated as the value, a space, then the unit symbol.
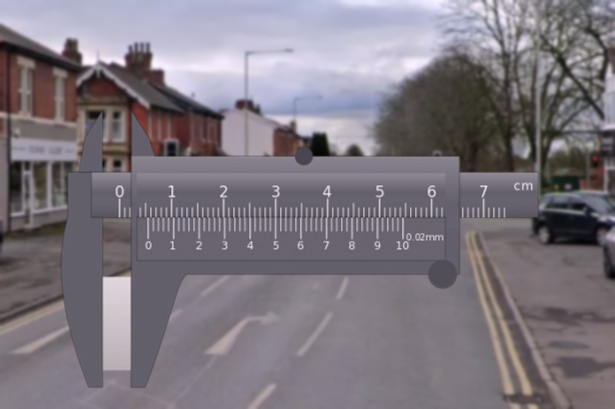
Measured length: 5.5 mm
